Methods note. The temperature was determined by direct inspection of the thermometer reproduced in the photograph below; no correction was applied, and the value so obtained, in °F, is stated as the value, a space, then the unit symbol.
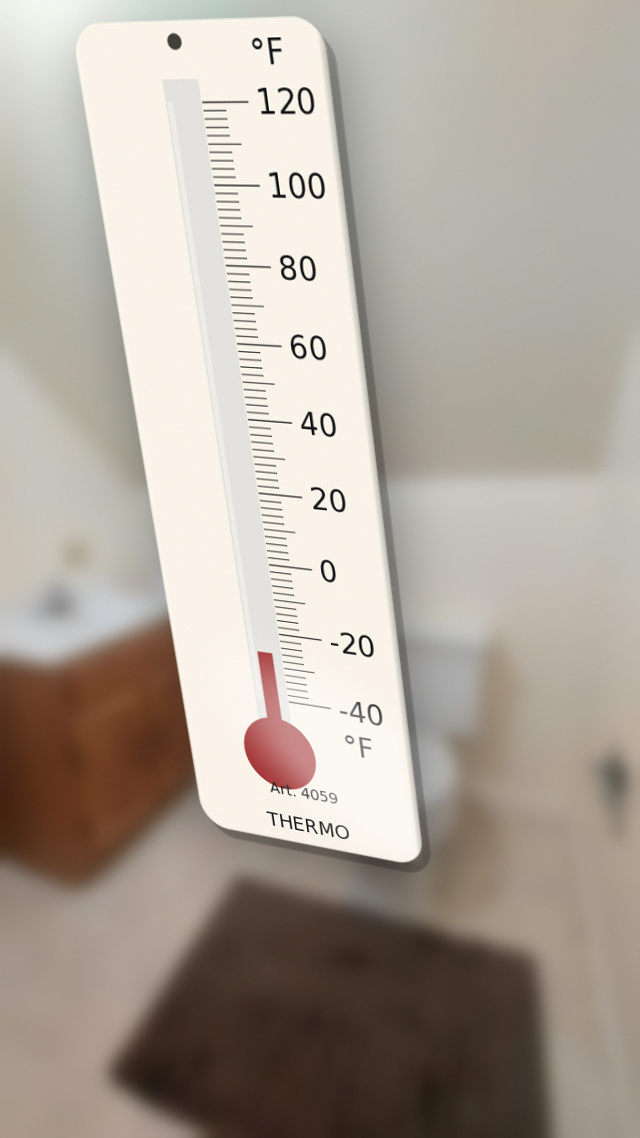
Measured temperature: -26 °F
